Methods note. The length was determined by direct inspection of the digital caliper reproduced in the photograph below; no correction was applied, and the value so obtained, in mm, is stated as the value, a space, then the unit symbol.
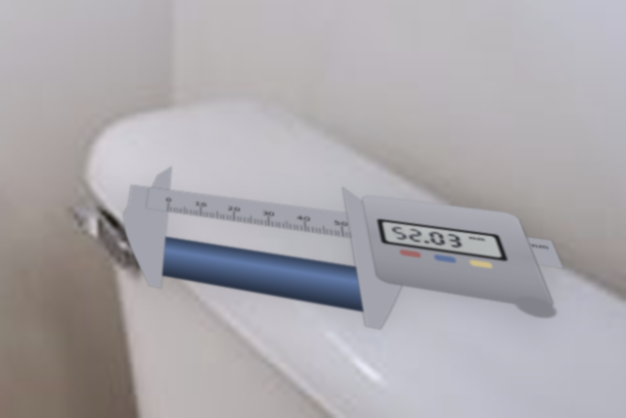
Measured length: 52.03 mm
